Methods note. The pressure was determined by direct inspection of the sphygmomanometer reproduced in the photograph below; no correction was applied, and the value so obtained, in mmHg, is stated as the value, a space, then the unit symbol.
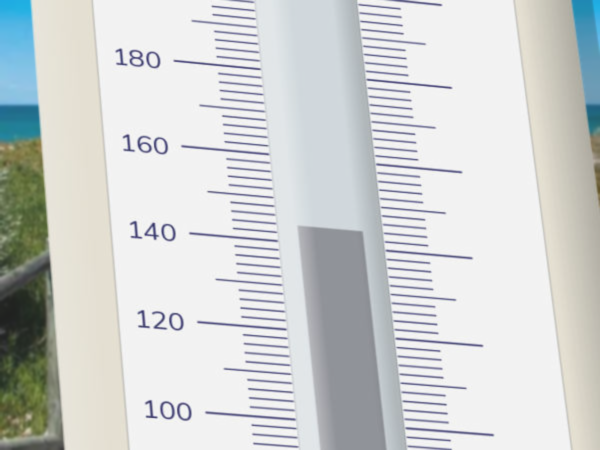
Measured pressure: 144 mmHg
